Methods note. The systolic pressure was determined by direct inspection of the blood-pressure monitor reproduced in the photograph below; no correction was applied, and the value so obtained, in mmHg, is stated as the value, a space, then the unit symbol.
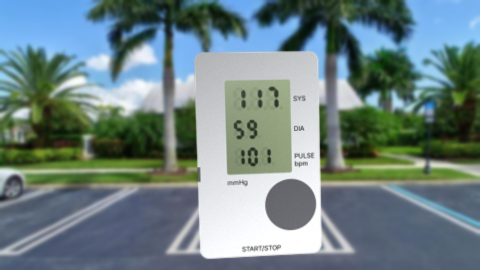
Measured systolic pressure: 117 mmHg
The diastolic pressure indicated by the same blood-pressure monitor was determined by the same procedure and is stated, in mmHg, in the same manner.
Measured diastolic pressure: 59 mmHg
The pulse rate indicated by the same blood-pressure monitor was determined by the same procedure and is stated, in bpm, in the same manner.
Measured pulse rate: 101 bpm
